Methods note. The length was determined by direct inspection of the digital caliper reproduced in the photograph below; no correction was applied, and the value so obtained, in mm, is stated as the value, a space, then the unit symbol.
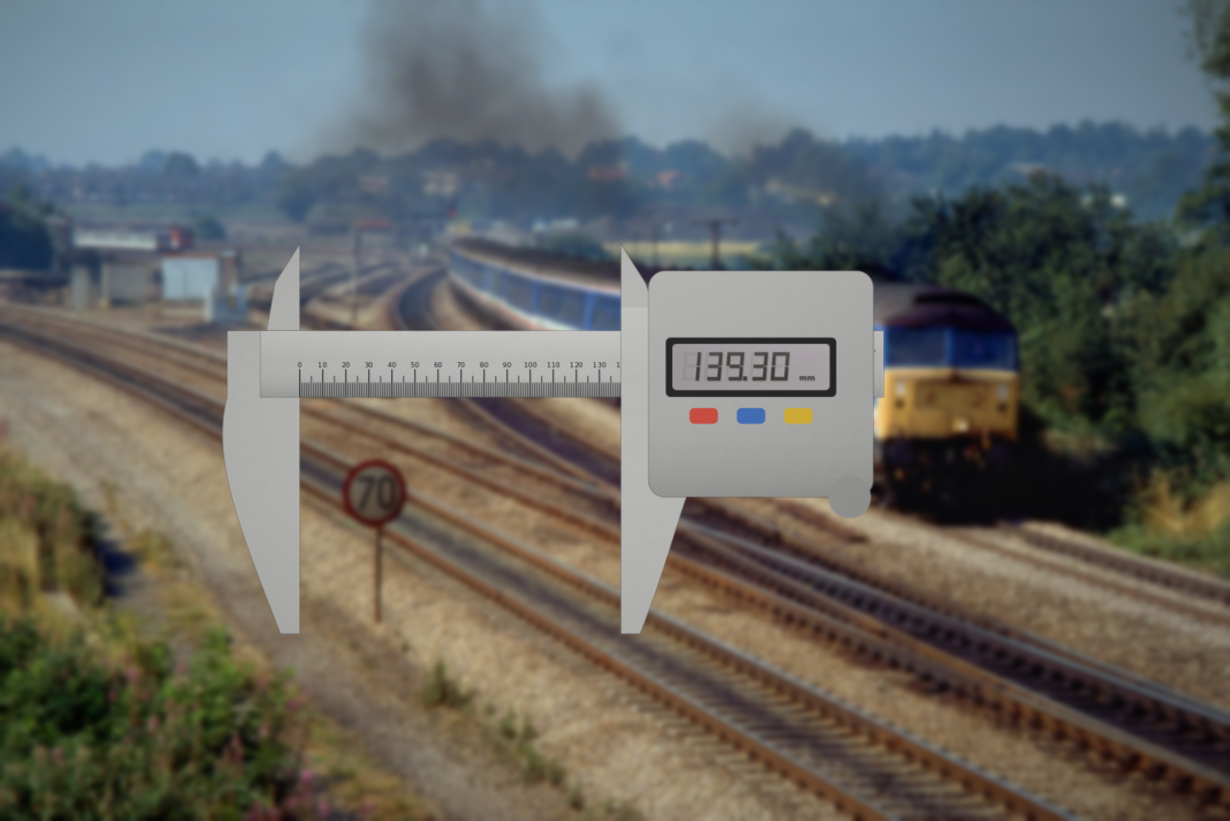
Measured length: 139.30 mm
